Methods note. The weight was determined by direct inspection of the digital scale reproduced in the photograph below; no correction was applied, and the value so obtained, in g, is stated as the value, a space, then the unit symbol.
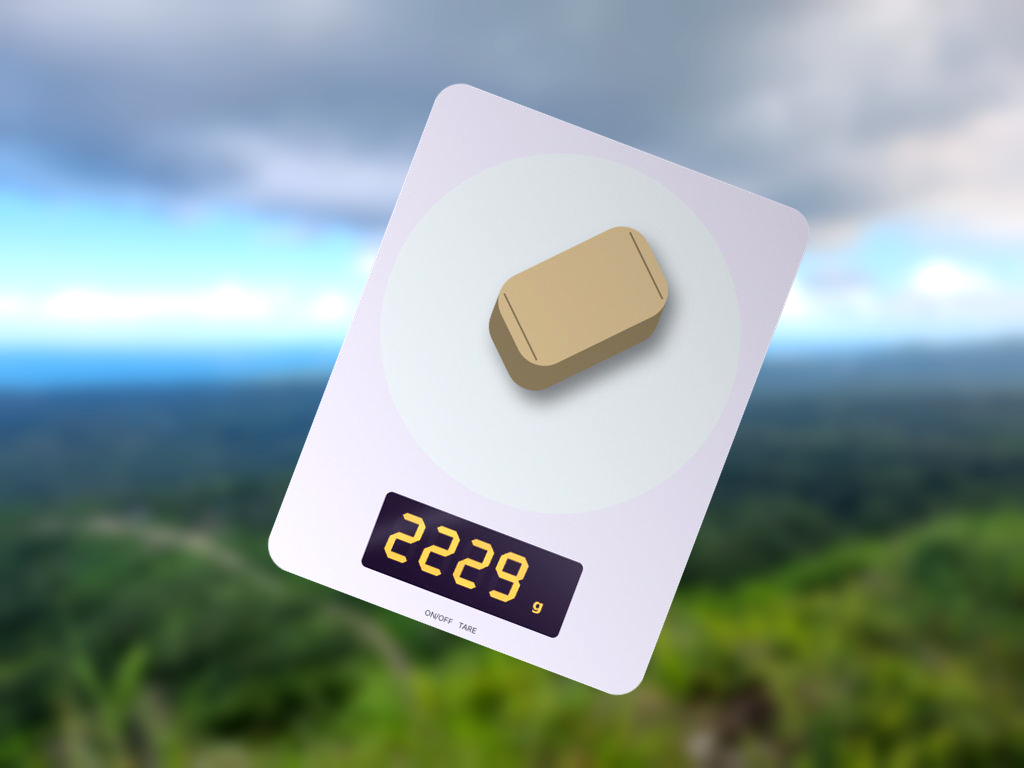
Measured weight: 2229 g
